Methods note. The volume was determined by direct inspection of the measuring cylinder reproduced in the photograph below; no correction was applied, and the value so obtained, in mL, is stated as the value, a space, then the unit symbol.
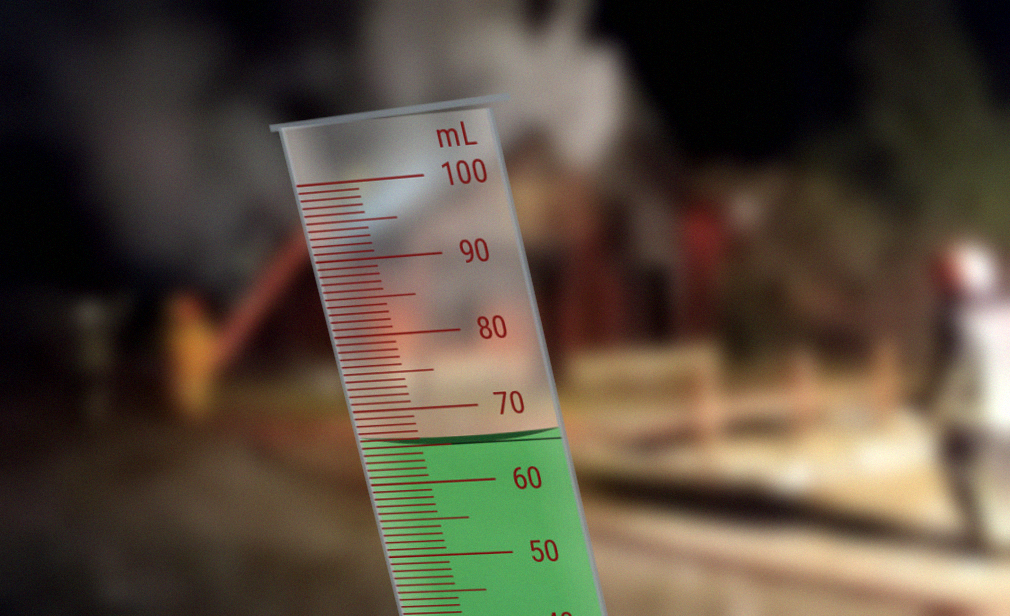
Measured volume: 65 mL
